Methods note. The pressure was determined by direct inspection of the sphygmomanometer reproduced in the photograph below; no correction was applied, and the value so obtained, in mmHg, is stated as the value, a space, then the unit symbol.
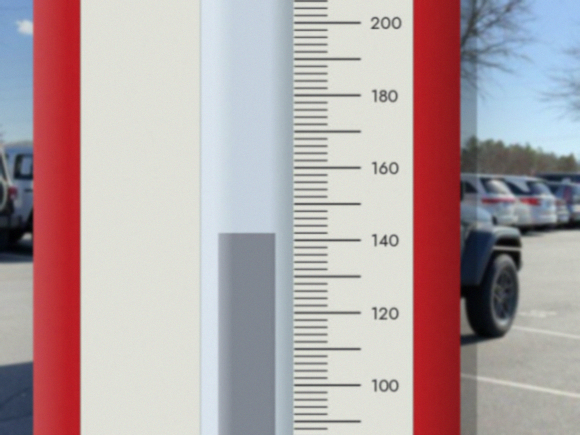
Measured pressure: 142 mmHg
